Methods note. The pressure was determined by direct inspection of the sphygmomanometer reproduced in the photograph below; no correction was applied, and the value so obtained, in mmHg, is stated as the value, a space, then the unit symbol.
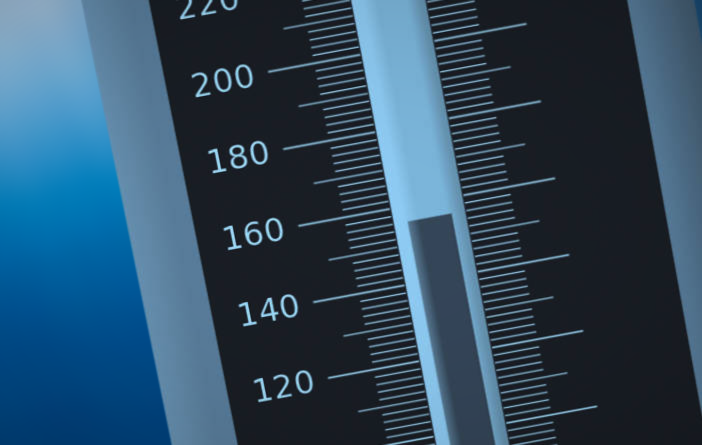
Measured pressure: 156 mmHg
